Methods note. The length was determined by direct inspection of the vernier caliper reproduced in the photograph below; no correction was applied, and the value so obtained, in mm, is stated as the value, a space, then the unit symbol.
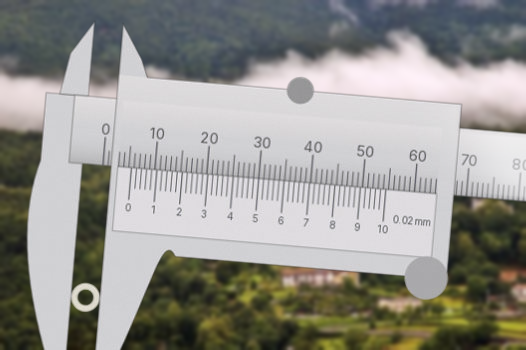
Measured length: 5.5 mm
